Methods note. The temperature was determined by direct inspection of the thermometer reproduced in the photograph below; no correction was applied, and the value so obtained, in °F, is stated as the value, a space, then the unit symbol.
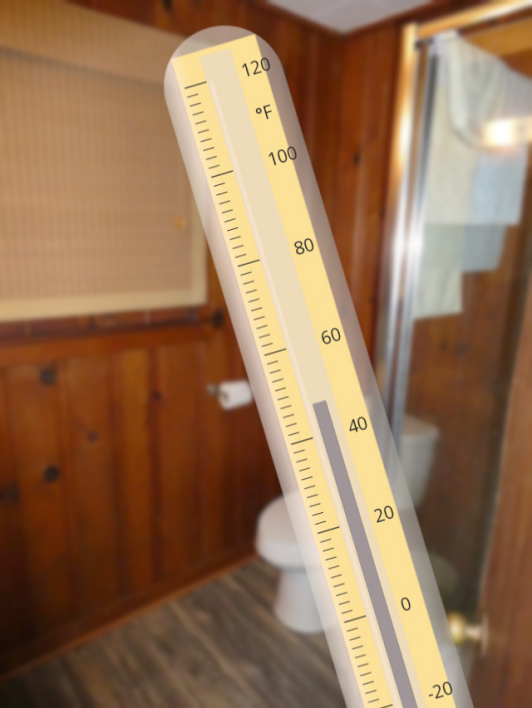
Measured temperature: 47 °F
